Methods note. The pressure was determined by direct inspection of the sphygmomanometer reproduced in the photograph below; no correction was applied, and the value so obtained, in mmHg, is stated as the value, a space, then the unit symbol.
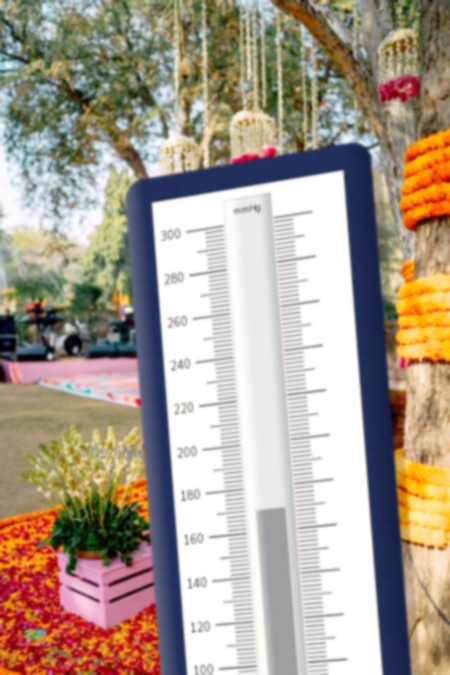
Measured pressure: 170 mmHg
